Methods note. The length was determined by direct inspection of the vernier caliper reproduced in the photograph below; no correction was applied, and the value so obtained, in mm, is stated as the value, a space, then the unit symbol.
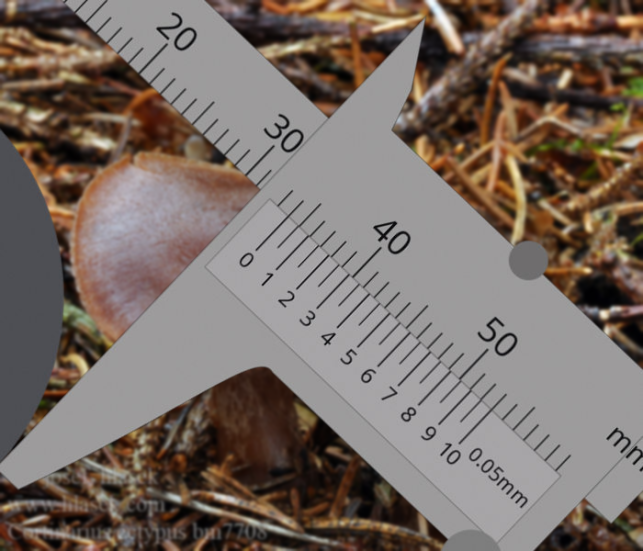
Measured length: 34.0 mm
